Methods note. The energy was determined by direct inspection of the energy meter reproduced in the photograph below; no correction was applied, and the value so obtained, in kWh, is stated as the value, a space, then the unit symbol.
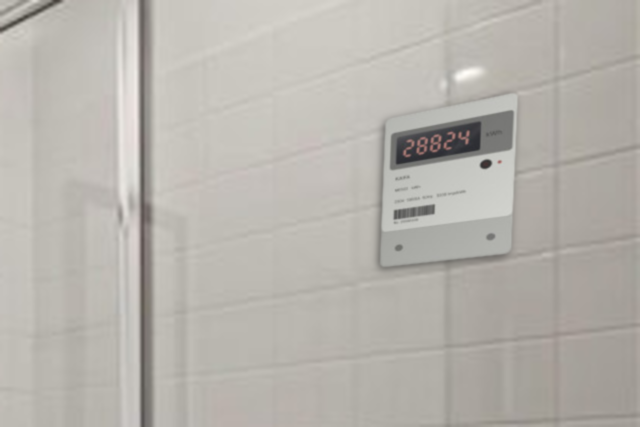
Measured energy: 28824 kWh
